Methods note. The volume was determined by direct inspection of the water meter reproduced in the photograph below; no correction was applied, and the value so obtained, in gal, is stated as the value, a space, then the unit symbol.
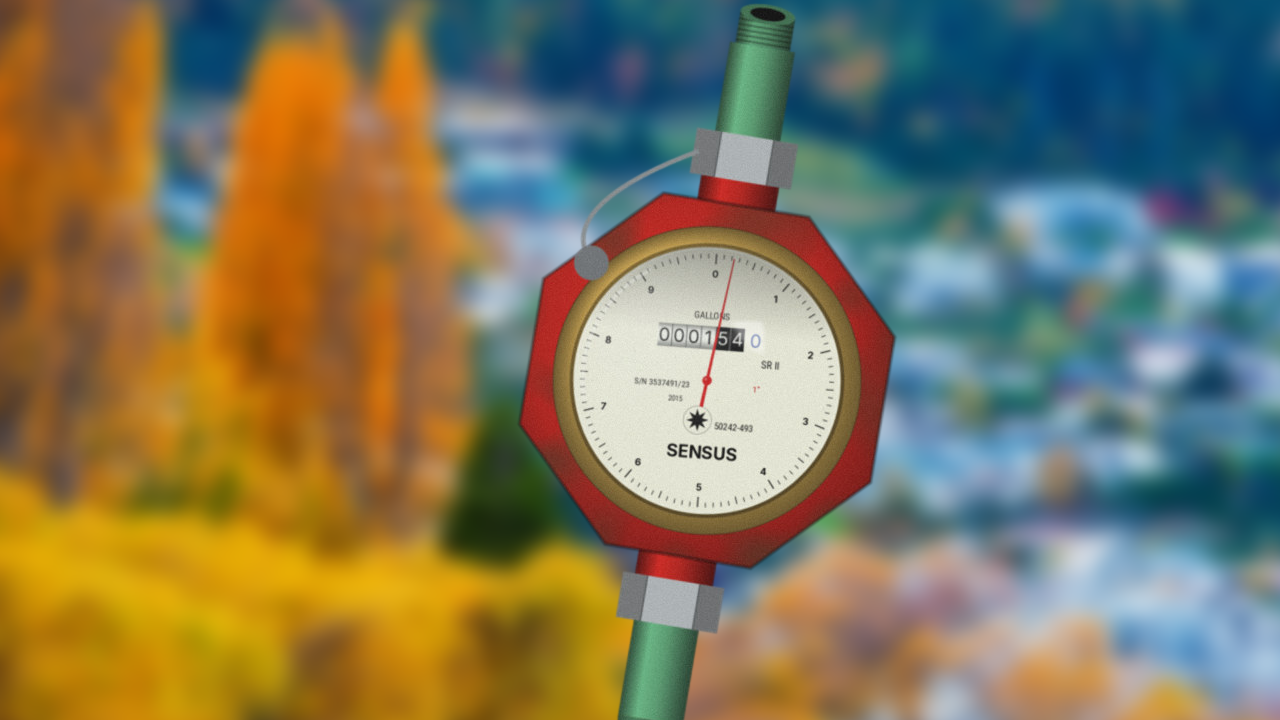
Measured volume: 1540.2 gal
